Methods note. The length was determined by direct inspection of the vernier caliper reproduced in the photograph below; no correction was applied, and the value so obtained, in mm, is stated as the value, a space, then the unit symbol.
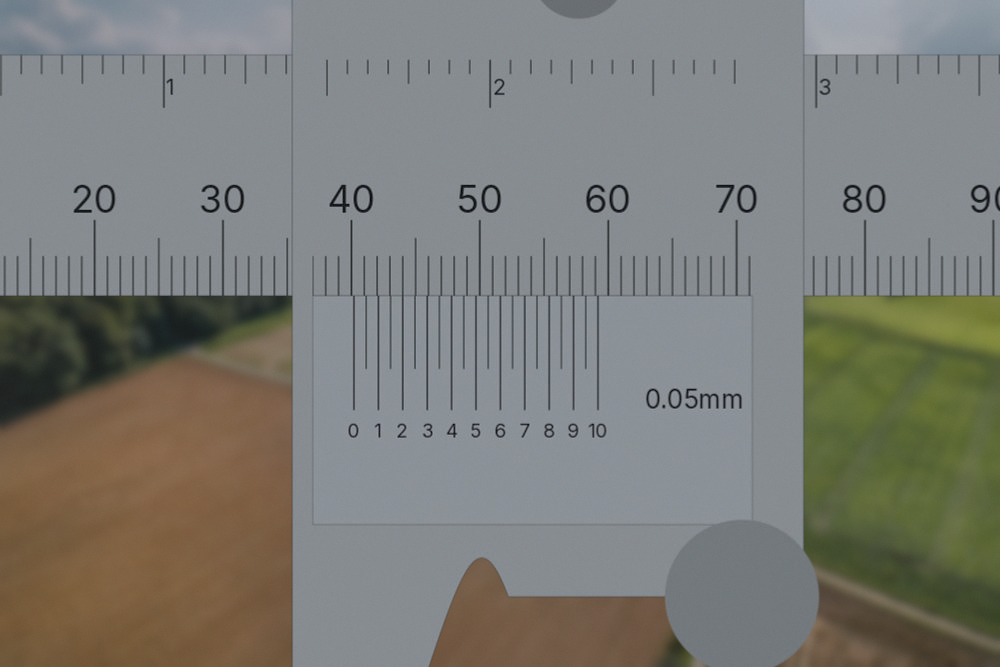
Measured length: 40.2 mm
